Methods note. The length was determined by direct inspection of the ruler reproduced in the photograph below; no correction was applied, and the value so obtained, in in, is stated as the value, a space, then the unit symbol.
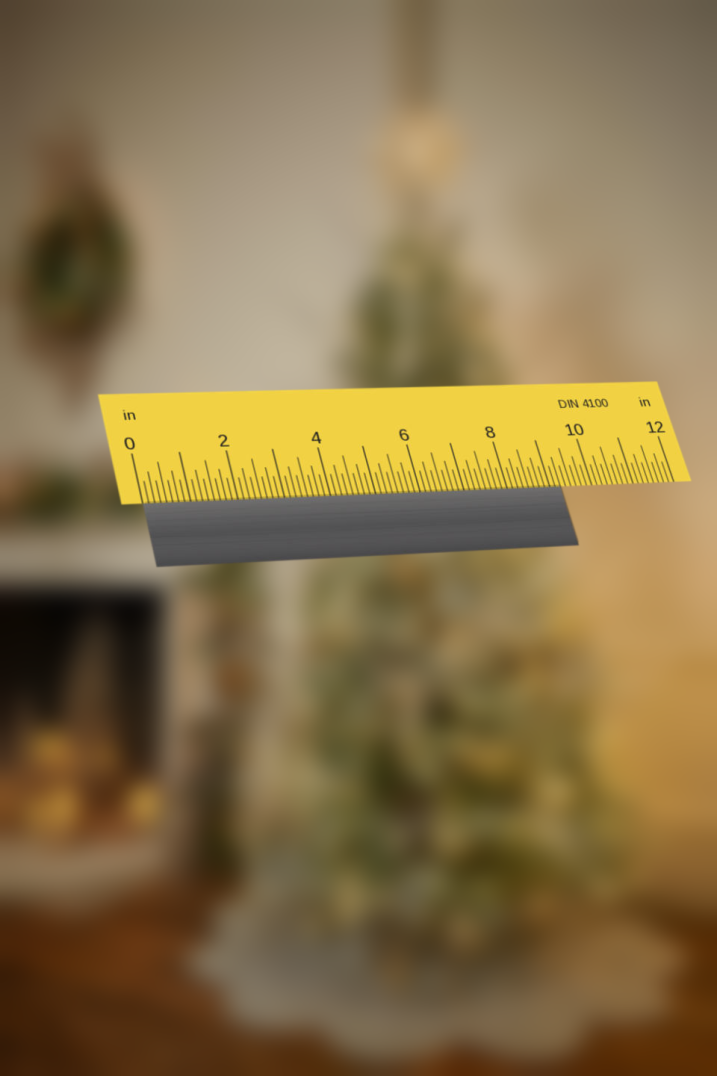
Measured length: 9.25 in
